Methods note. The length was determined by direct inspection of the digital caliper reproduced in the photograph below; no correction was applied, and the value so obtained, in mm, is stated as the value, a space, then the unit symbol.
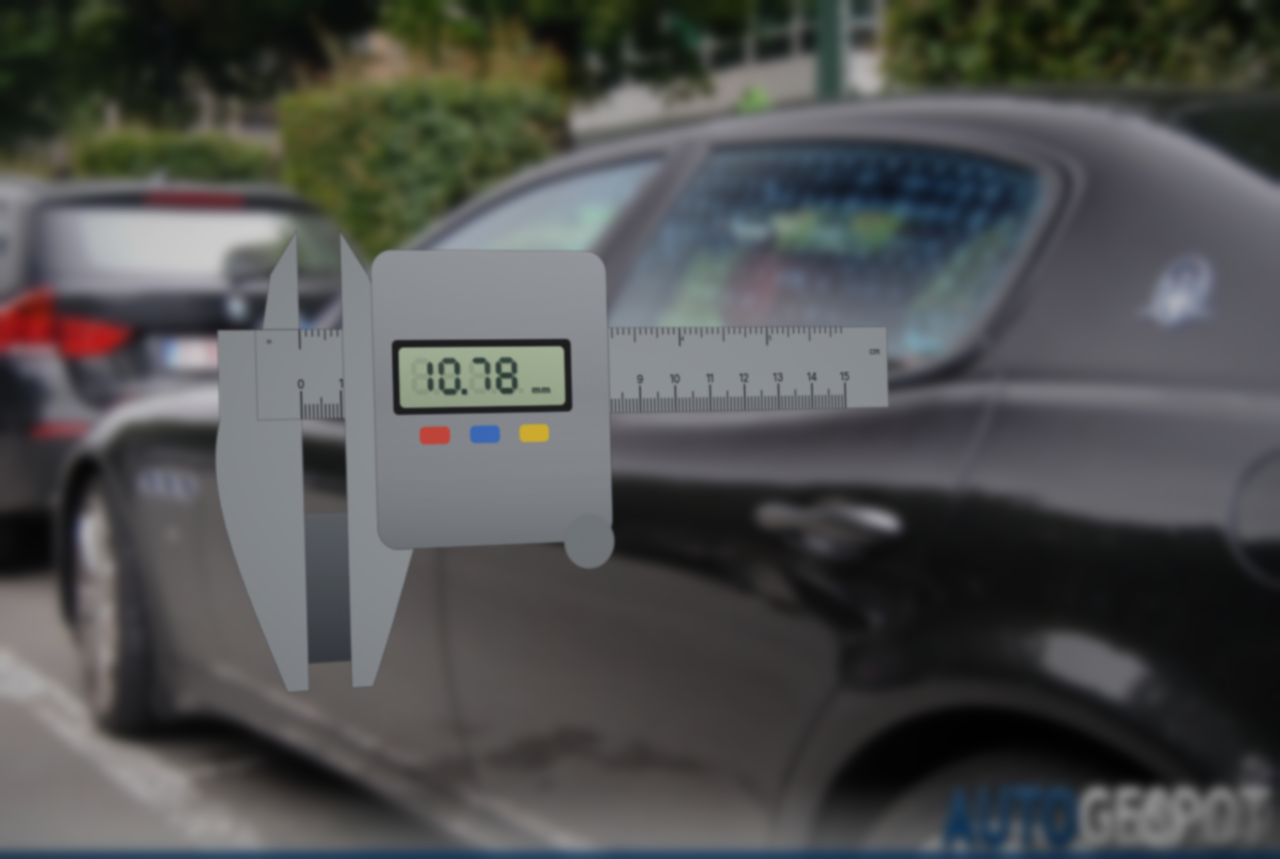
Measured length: 10.78 mm
